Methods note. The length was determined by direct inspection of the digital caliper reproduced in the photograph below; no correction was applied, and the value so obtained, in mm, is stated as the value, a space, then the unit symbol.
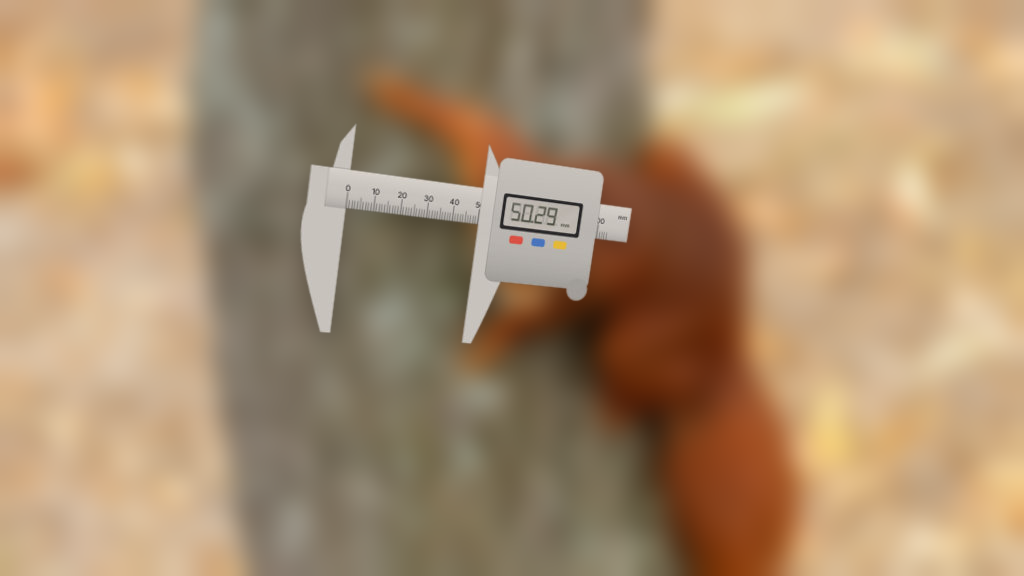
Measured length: 50.29 mm
